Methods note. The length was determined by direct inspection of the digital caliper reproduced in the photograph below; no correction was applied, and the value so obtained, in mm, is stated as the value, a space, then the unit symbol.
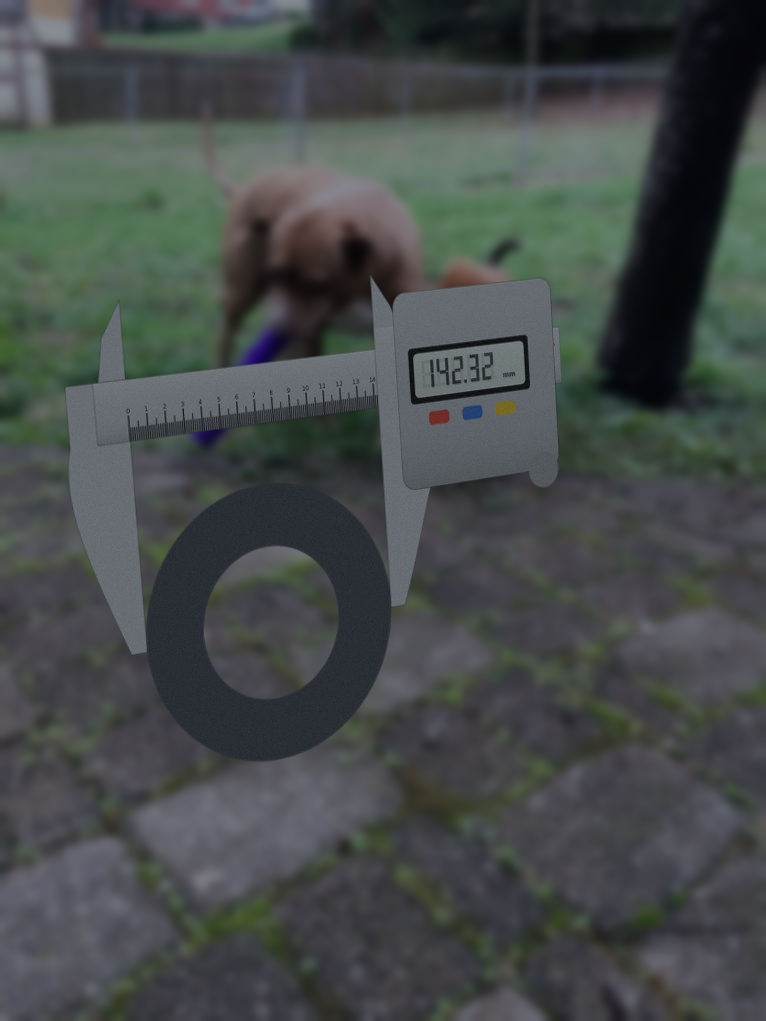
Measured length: 142.32 mm
